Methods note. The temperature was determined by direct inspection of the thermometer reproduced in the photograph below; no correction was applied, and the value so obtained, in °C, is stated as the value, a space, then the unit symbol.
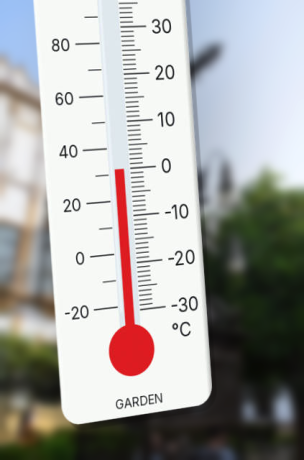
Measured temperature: 0 °C
